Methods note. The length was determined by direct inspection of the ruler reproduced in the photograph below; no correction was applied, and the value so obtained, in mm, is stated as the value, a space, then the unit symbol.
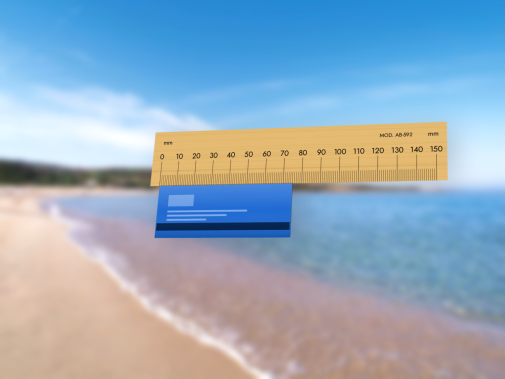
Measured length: 75 mm
